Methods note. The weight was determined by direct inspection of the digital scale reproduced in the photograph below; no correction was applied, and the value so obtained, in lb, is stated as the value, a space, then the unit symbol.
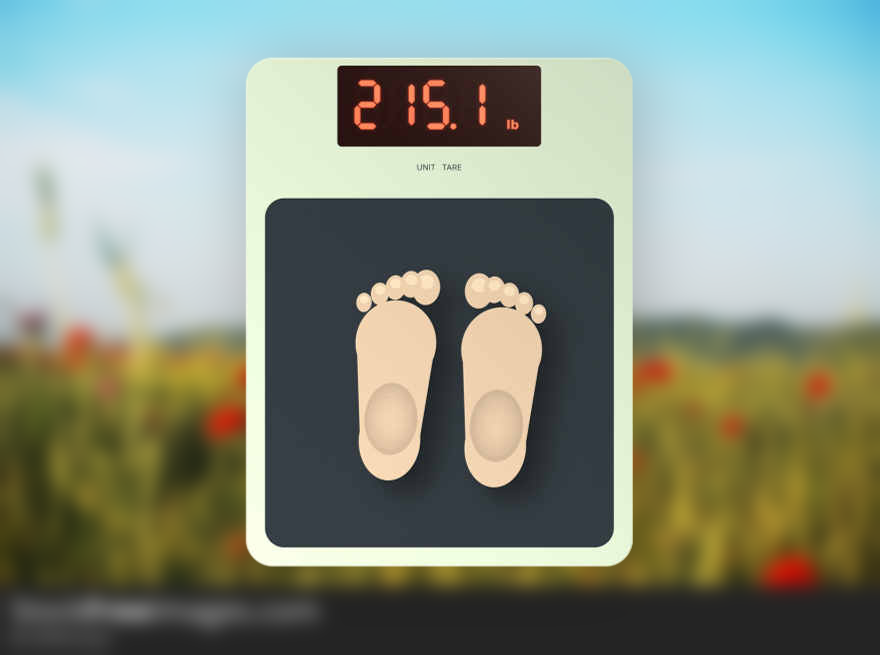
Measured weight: 215.1 lb
